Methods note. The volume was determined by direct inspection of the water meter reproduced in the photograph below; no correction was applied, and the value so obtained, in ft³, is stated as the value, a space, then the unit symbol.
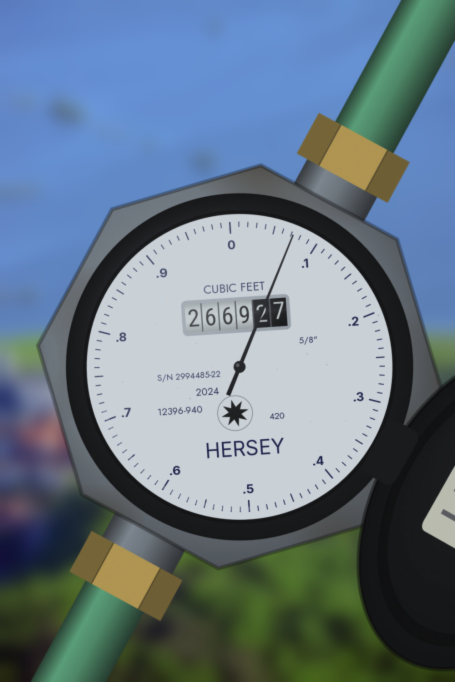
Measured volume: 266927.07 ft³
